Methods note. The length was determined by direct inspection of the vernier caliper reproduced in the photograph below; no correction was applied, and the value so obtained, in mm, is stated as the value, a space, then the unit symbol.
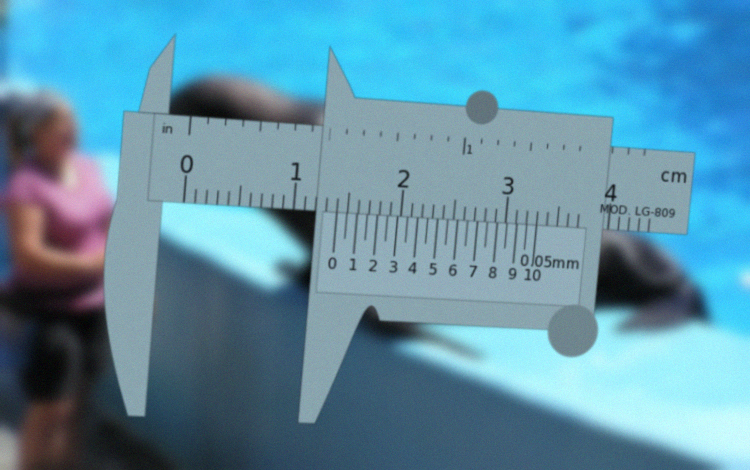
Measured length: 14.0 mm
